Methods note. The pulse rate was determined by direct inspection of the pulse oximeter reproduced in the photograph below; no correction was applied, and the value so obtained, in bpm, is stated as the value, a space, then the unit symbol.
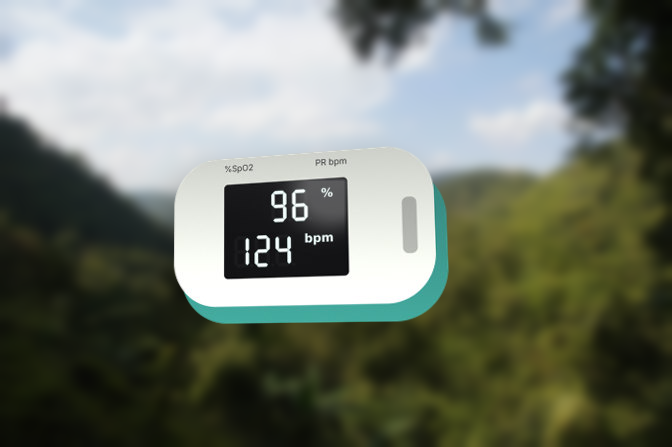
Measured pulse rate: 124 bpm
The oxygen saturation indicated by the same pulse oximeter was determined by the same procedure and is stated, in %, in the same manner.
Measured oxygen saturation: 96 %
